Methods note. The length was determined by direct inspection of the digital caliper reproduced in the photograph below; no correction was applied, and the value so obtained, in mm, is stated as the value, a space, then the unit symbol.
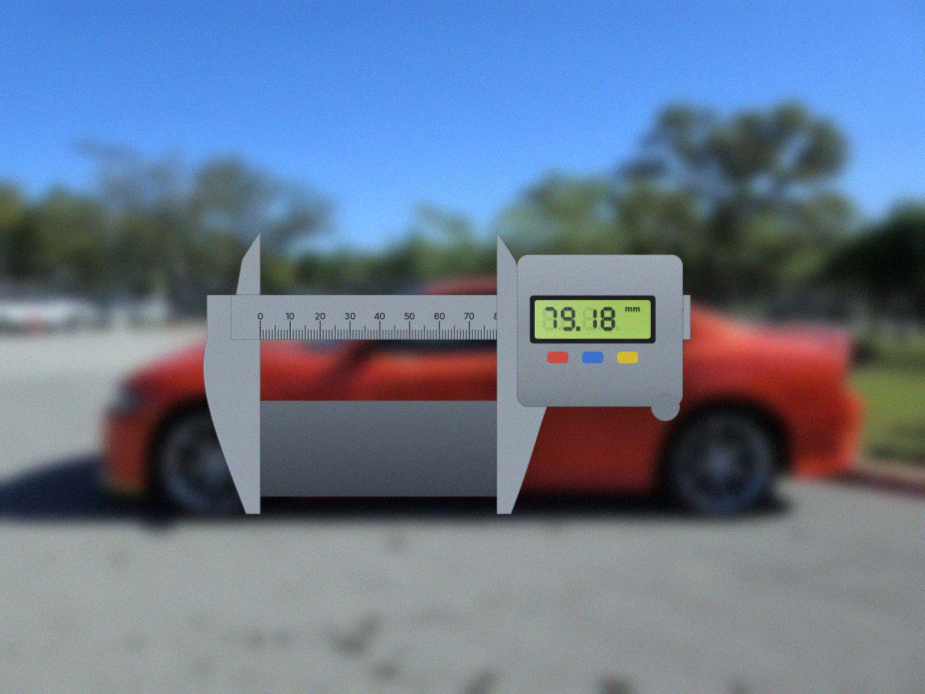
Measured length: 79.18 mm
